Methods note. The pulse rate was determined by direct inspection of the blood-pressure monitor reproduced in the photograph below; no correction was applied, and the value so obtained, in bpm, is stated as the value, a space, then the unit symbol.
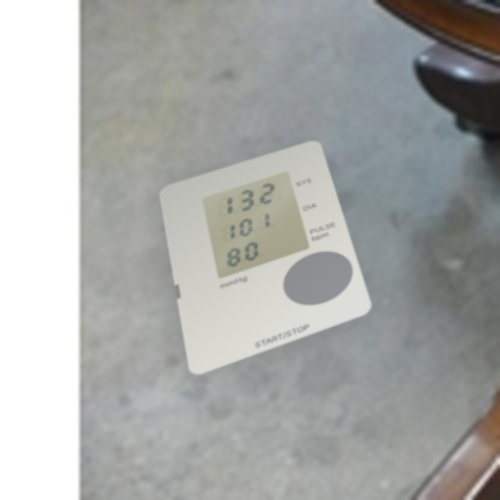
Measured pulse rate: 80 bpm
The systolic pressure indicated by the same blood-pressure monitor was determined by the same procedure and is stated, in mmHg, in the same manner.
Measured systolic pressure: 132 mmHg
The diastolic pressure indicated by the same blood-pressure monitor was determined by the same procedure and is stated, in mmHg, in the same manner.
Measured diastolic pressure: 101 mmHg
